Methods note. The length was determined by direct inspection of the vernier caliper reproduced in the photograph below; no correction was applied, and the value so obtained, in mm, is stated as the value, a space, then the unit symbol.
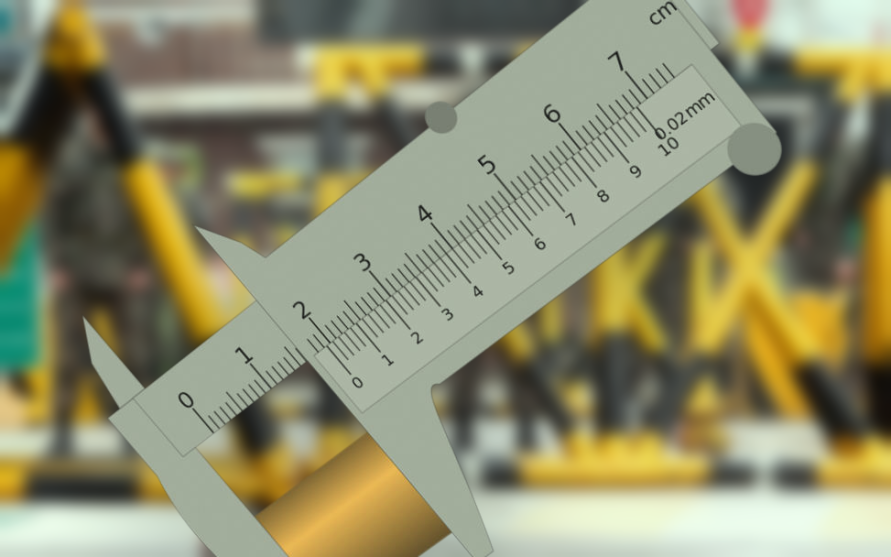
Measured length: 19.4 mm
